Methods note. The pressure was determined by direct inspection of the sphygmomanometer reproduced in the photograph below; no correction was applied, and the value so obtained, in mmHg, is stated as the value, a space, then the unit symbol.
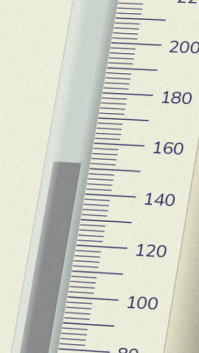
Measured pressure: 152 mmHg
